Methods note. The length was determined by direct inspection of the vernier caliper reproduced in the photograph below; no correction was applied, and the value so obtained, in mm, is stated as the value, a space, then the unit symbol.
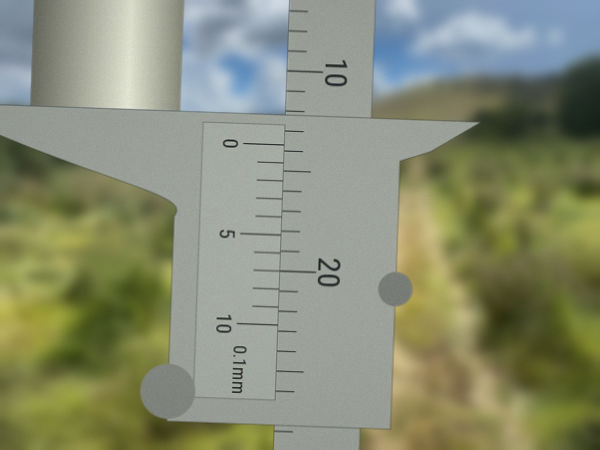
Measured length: 13.7 mm
